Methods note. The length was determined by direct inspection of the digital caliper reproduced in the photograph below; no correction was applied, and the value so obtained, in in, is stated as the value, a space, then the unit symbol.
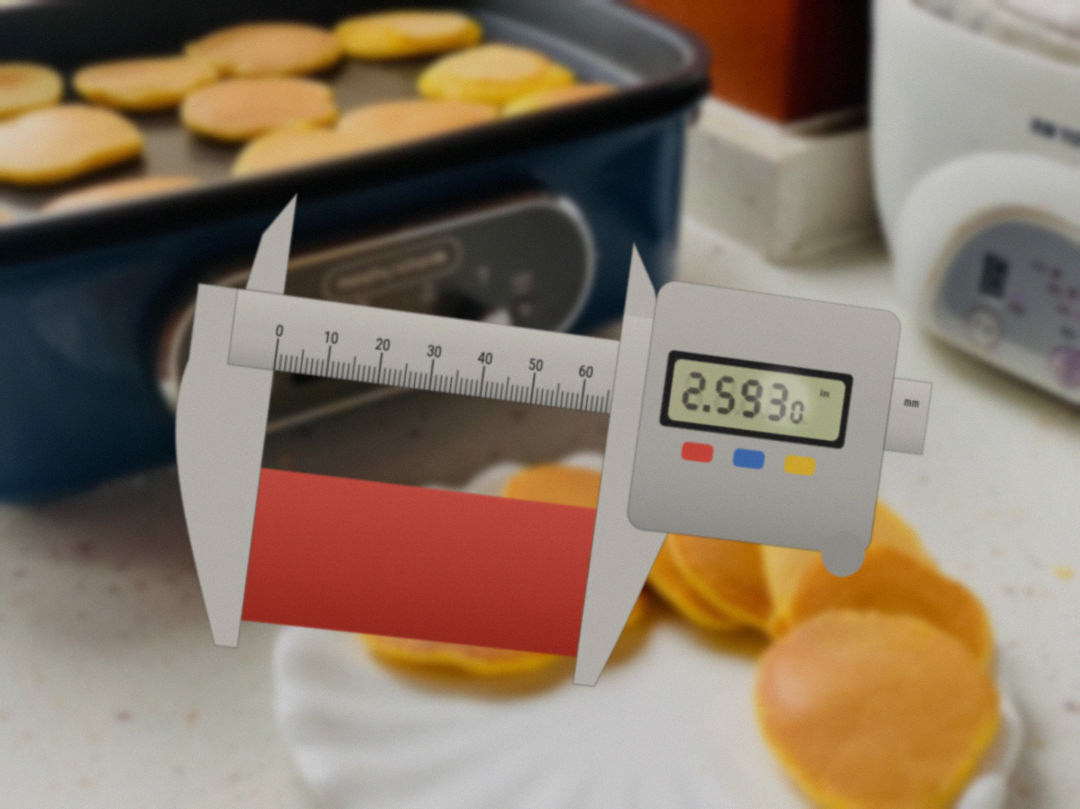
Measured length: 2.5930 in
